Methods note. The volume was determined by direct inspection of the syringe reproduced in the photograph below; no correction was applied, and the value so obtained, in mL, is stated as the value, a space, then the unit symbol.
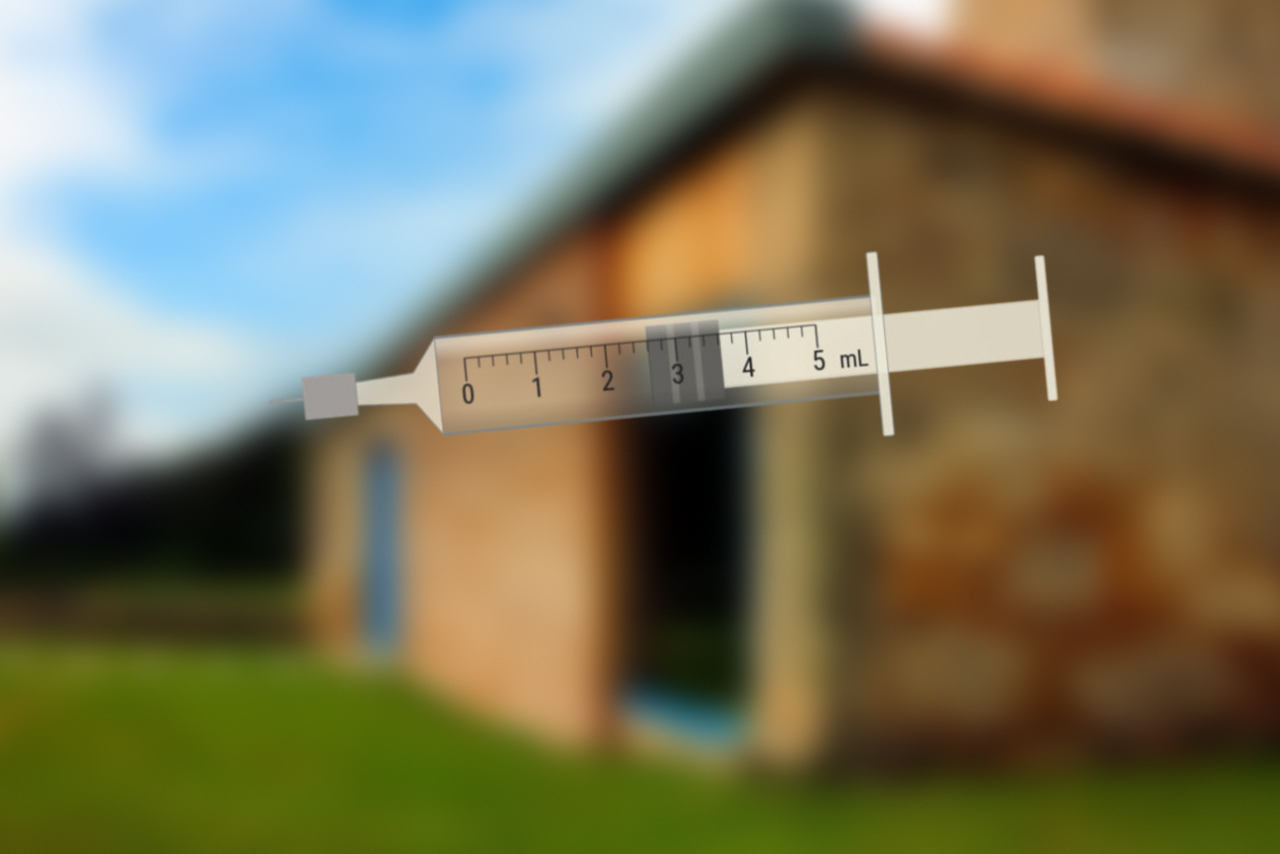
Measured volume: 2.6 mL
